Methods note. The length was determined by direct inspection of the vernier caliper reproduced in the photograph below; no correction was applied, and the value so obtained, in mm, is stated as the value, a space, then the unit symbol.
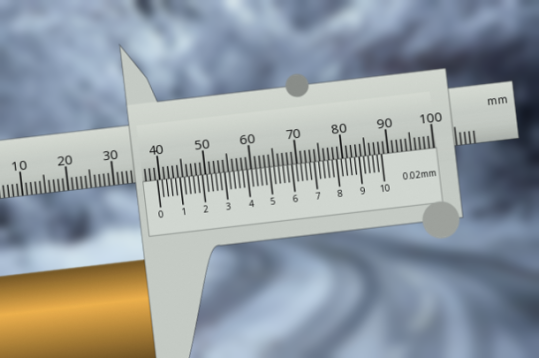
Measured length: 39.5 mm
